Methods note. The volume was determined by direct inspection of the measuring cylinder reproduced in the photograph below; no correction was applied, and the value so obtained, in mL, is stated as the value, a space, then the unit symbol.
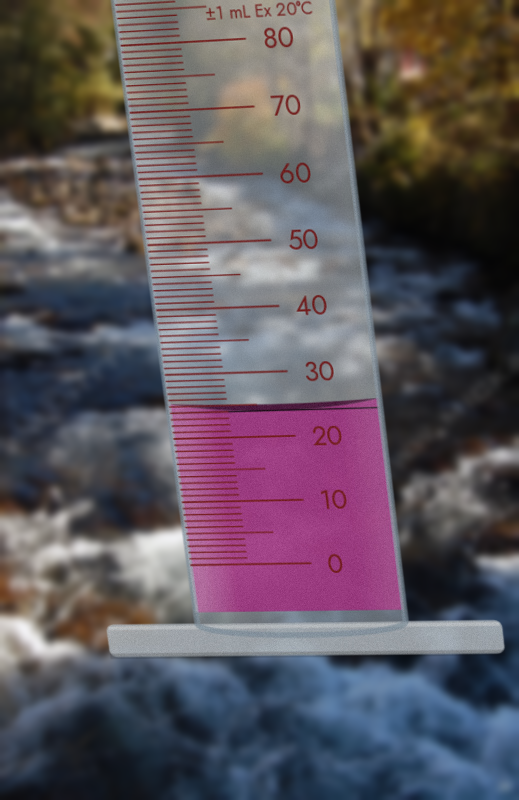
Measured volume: 24 mL
